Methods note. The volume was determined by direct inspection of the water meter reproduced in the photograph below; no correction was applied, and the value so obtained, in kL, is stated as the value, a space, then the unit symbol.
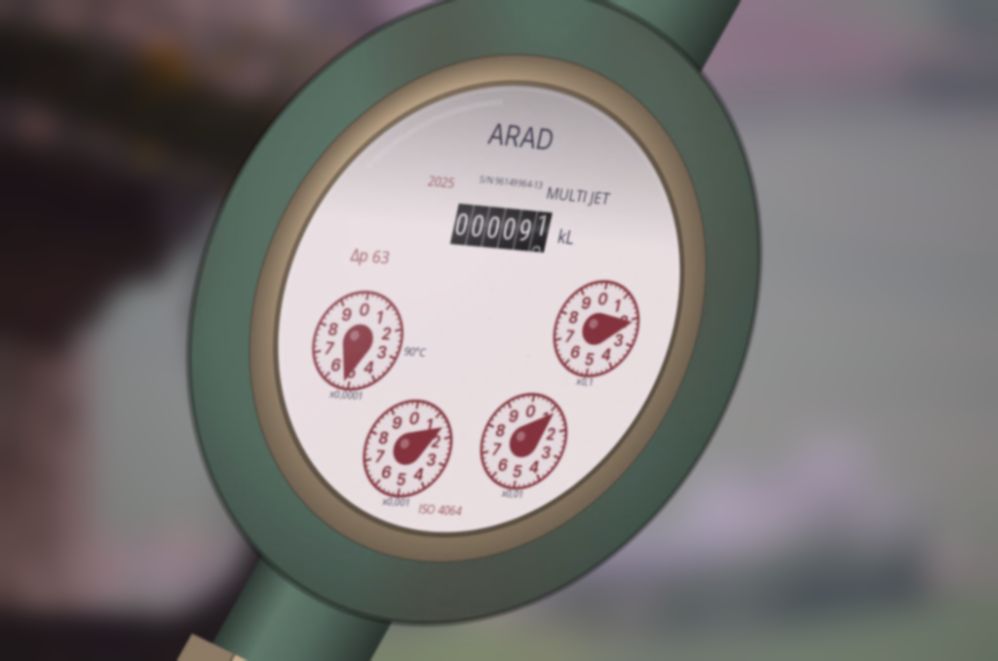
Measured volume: 91.2115 kL
